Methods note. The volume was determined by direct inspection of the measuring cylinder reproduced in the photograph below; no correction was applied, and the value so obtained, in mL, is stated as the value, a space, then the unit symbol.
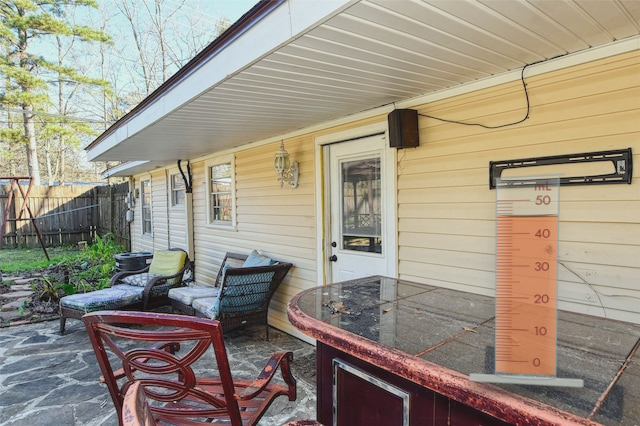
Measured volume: 45 mL
